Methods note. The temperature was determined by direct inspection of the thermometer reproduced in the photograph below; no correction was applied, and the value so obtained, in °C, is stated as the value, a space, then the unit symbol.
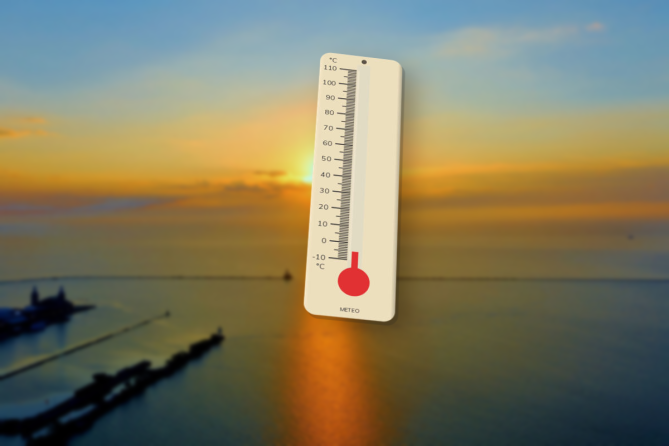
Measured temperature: -5 °C
